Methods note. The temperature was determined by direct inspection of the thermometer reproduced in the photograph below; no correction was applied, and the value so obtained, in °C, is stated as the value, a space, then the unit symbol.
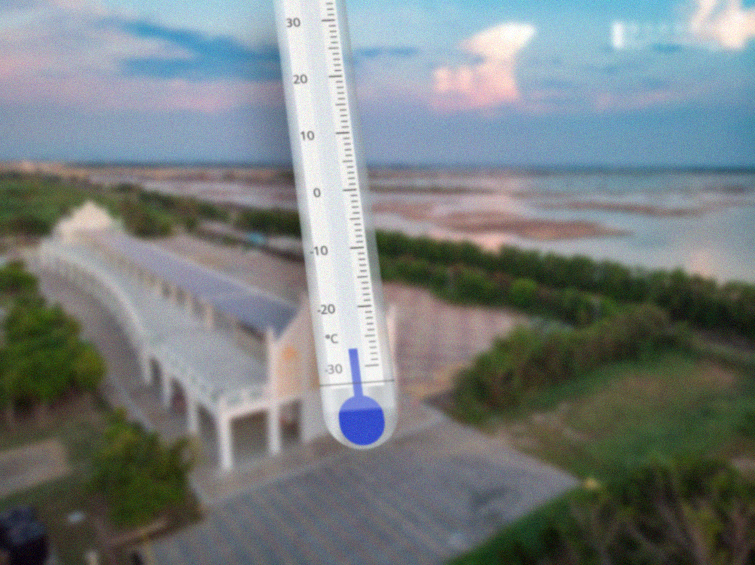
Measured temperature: -27 °C
